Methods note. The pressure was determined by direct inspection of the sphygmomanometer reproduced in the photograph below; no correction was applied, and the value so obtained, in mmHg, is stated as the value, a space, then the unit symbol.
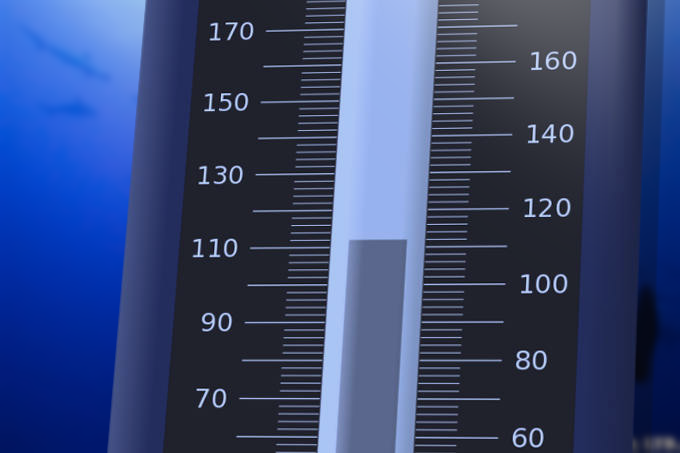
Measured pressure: 112 mmHg
